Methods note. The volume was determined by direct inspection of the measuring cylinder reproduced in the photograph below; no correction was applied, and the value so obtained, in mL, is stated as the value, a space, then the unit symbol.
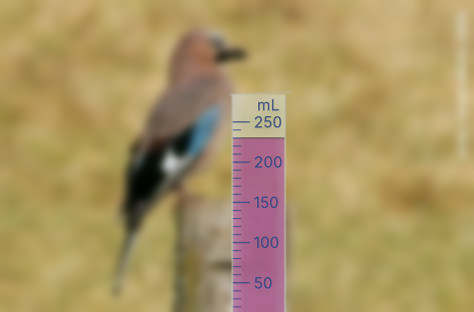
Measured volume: 230 mL
